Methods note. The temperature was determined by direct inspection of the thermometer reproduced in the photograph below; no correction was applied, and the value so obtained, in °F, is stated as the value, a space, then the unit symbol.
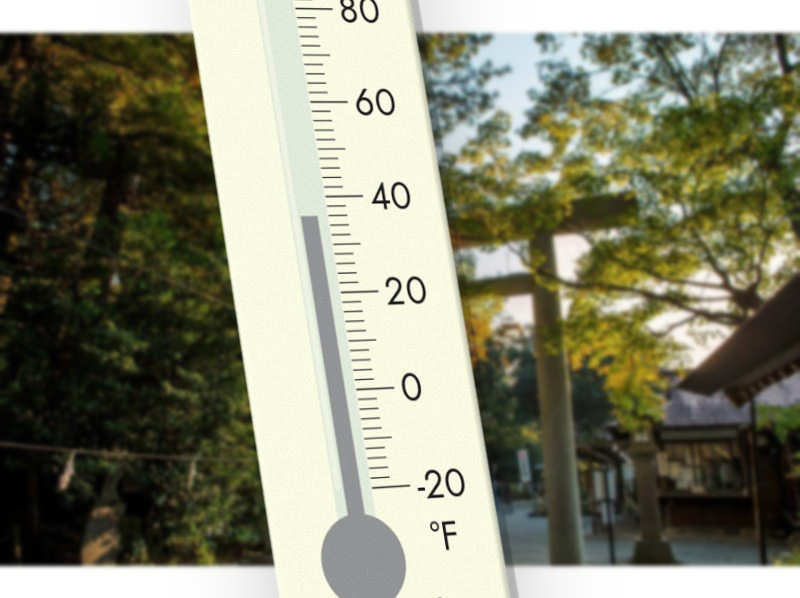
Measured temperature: 36 °F
